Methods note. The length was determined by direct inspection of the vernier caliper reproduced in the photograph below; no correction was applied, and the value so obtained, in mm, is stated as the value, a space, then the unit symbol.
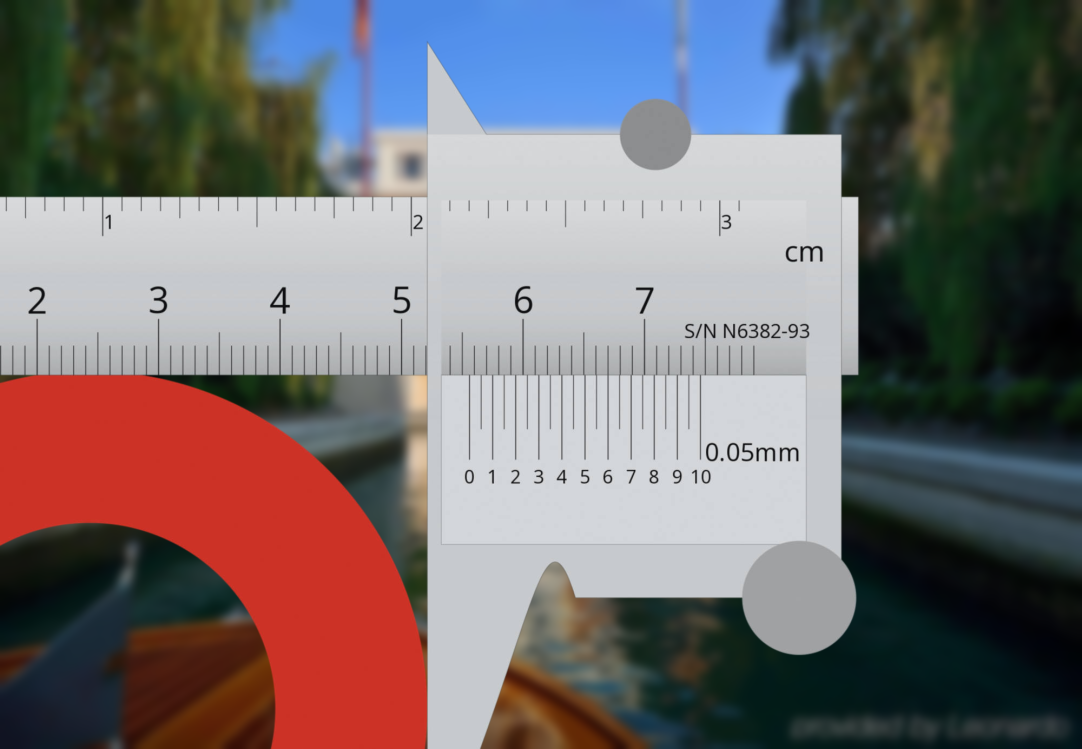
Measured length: 55.6 mm
